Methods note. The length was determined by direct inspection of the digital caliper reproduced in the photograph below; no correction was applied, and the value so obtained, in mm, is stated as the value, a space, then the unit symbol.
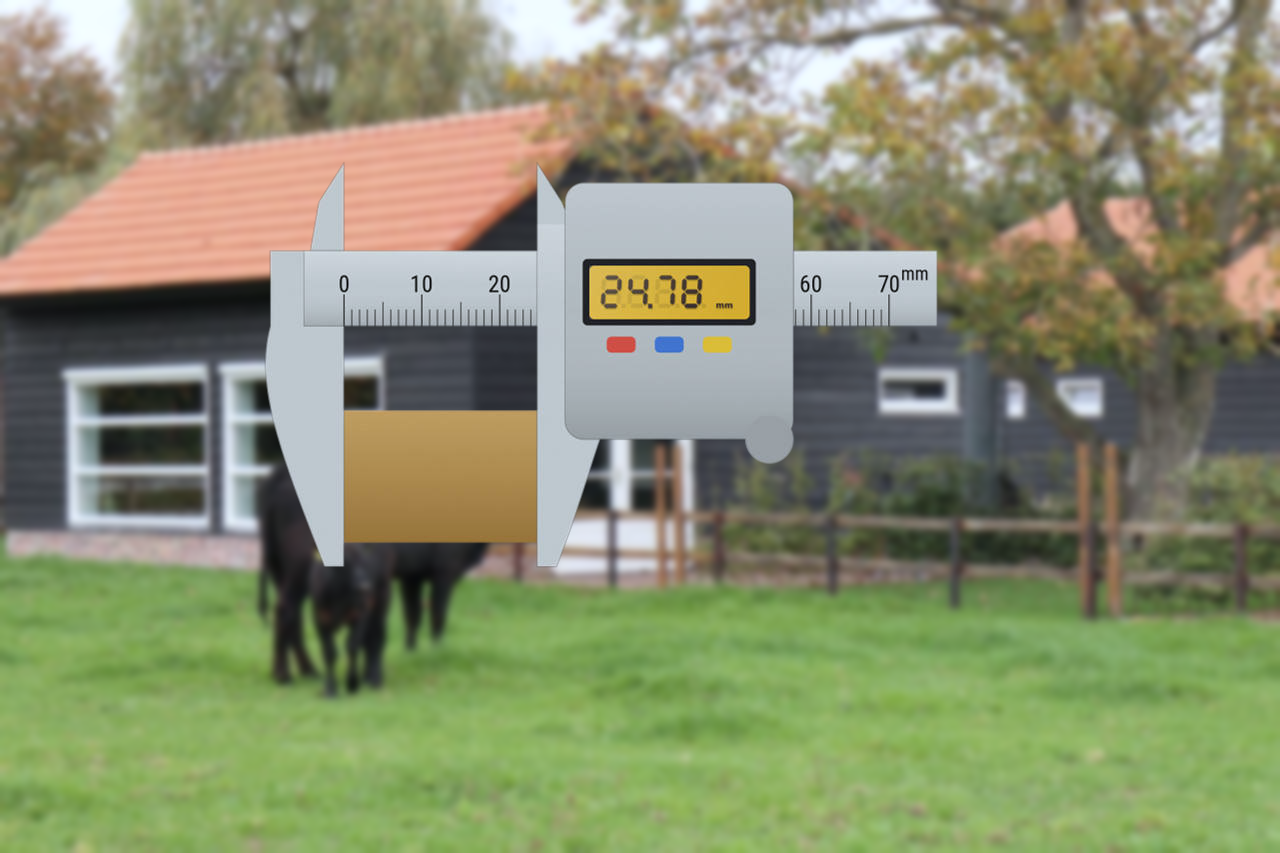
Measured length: 24.78 mm
